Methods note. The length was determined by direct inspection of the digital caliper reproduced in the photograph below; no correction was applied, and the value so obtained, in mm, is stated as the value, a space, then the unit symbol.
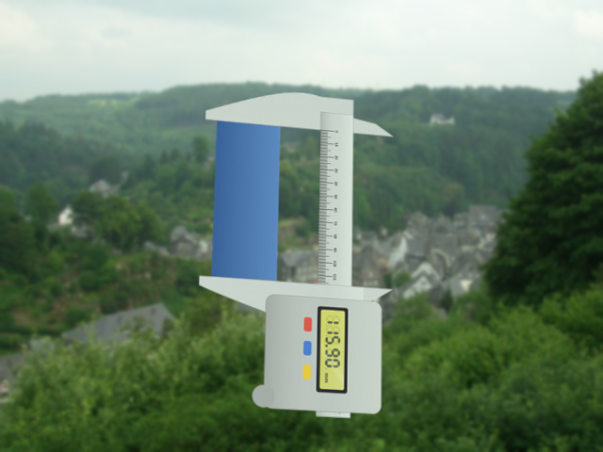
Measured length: 115.90 mm
